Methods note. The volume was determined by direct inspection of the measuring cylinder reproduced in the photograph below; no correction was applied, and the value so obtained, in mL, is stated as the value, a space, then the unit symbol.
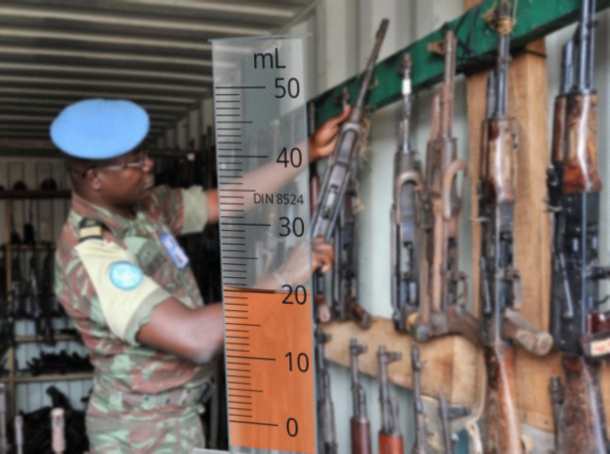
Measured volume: 20 mL
